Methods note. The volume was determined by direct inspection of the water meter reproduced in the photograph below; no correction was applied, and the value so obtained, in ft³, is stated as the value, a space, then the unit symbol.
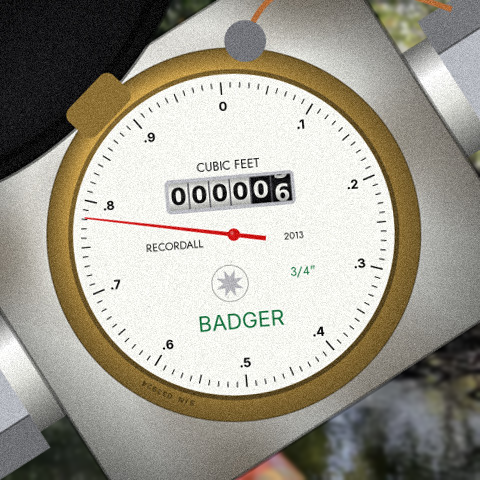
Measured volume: 5.78 ft³
